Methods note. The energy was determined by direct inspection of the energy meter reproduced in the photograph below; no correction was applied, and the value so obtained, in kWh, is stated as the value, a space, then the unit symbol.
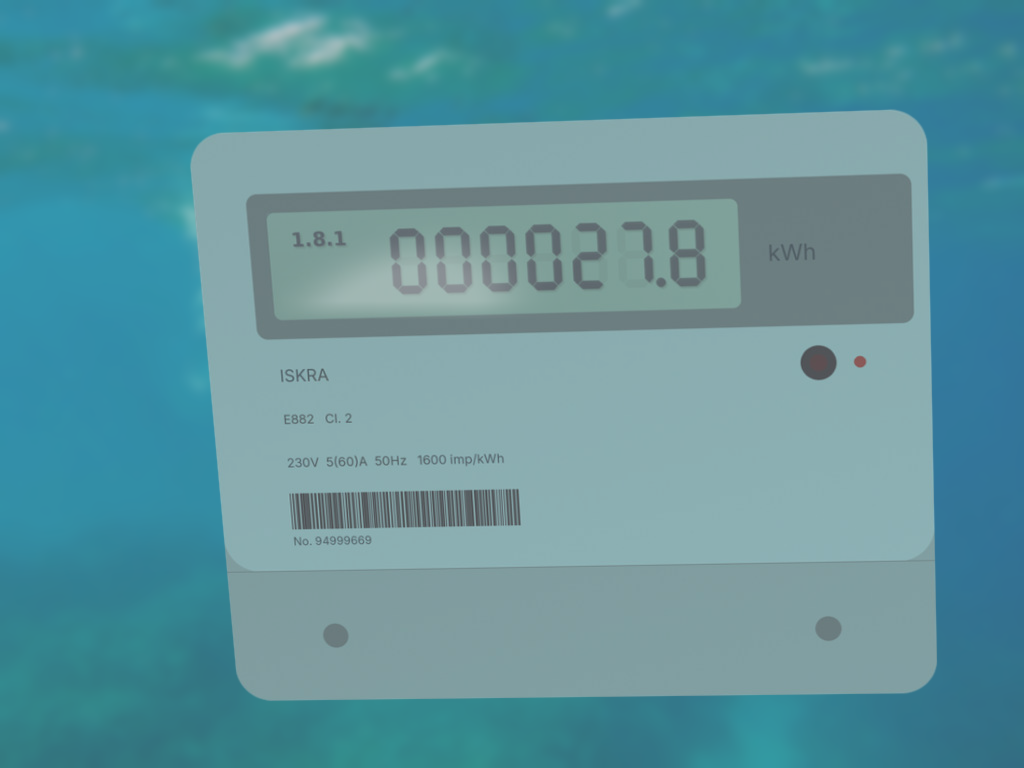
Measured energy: 27.8 kWh
